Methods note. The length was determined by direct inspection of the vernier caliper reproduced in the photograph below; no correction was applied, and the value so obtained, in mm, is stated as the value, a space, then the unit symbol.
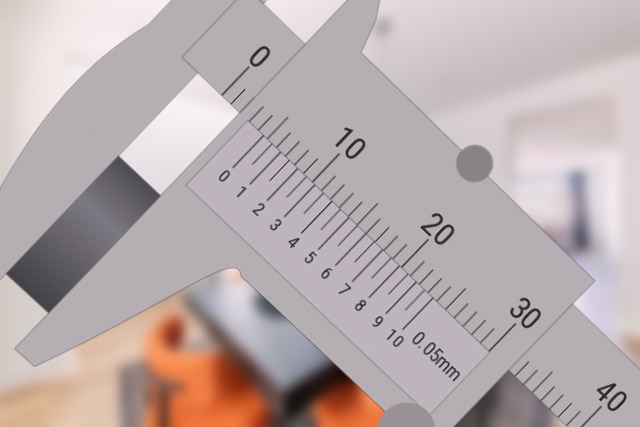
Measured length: 4.6 mm
